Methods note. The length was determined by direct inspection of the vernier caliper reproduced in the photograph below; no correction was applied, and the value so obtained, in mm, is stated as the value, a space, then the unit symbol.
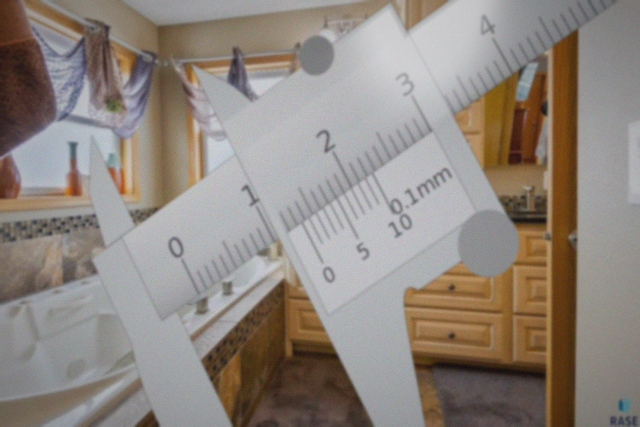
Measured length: 13.6 mm
